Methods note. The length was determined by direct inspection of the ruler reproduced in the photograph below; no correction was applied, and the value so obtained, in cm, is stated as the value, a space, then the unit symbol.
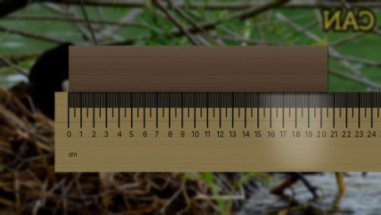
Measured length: 20.5 cm
